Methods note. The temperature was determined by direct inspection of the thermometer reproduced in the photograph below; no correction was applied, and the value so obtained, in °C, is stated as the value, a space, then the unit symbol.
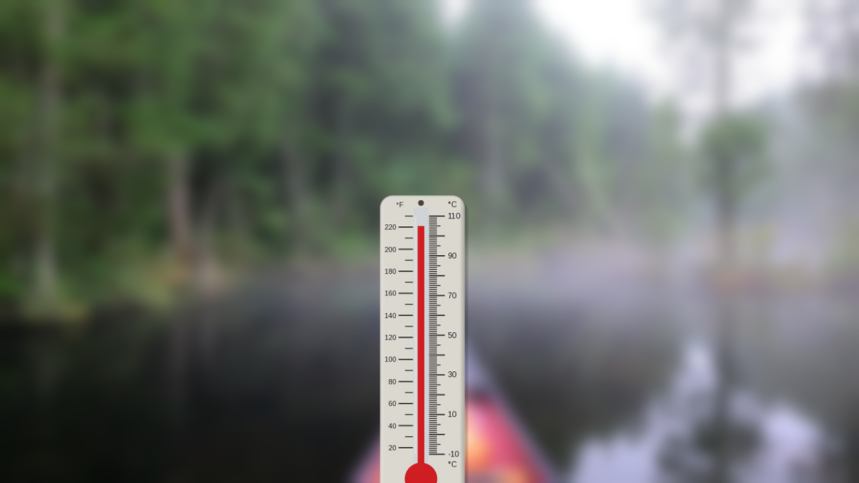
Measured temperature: 105 °C
